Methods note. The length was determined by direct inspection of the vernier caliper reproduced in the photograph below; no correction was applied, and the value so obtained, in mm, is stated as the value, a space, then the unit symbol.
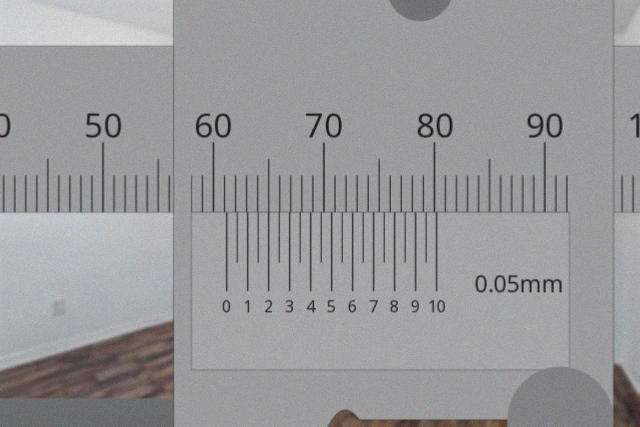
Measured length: 61.2 mm
